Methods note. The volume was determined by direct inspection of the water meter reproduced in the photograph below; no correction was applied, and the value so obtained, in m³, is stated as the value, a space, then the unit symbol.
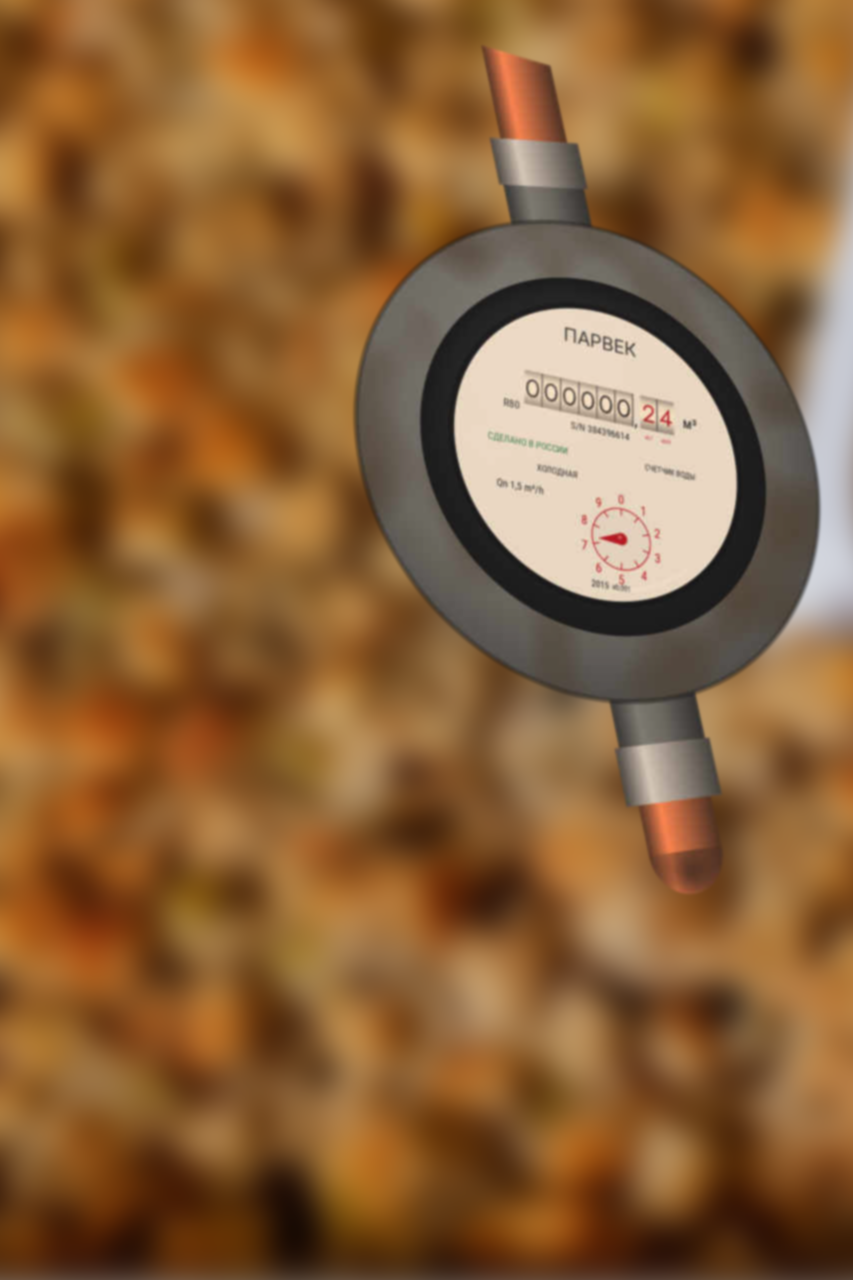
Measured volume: 0.247 m³
